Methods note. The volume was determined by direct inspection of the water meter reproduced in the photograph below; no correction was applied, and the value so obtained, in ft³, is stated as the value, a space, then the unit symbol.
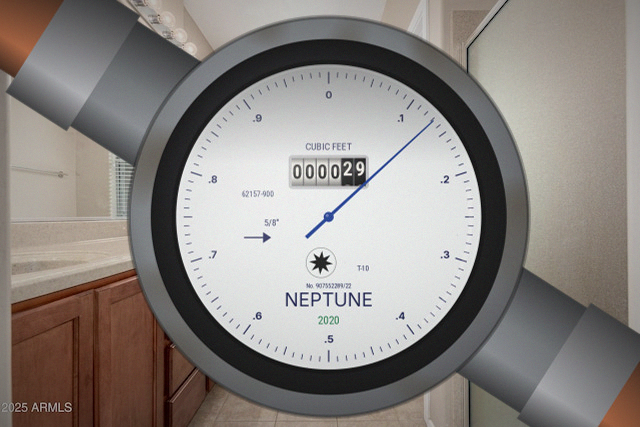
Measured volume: 29.13 ft³
